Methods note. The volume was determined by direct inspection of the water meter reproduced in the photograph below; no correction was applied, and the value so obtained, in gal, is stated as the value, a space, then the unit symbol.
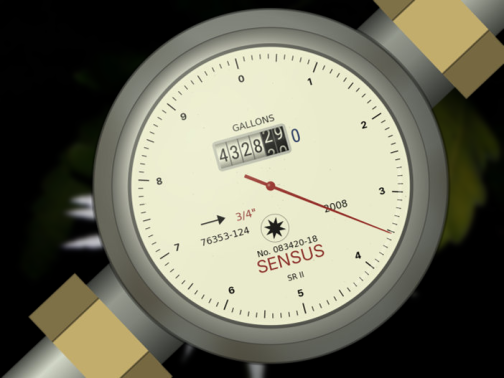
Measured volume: 4328293.5 gal
